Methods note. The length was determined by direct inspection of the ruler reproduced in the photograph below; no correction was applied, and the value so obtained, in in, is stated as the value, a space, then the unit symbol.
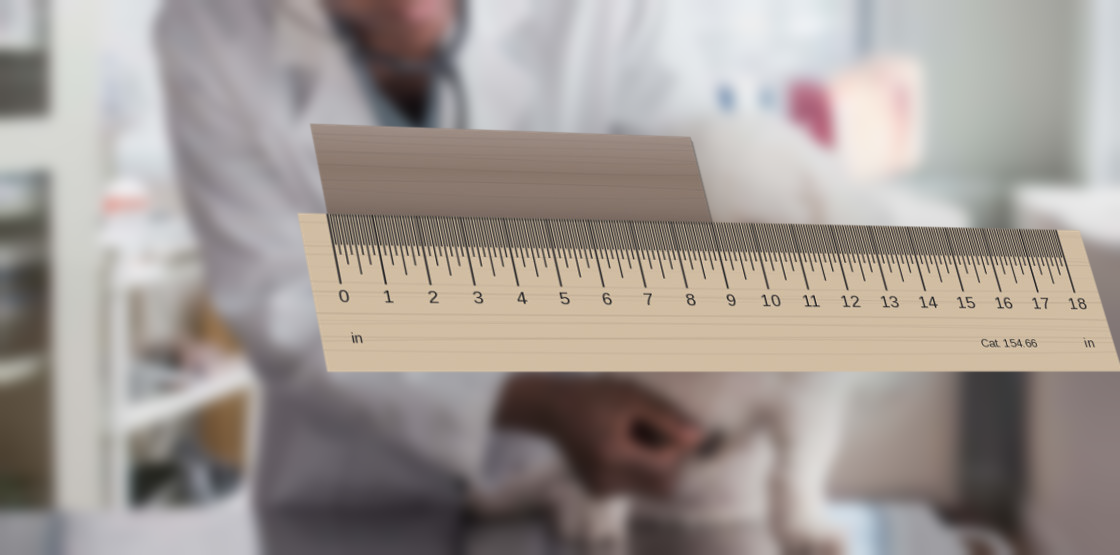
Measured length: 9 in
